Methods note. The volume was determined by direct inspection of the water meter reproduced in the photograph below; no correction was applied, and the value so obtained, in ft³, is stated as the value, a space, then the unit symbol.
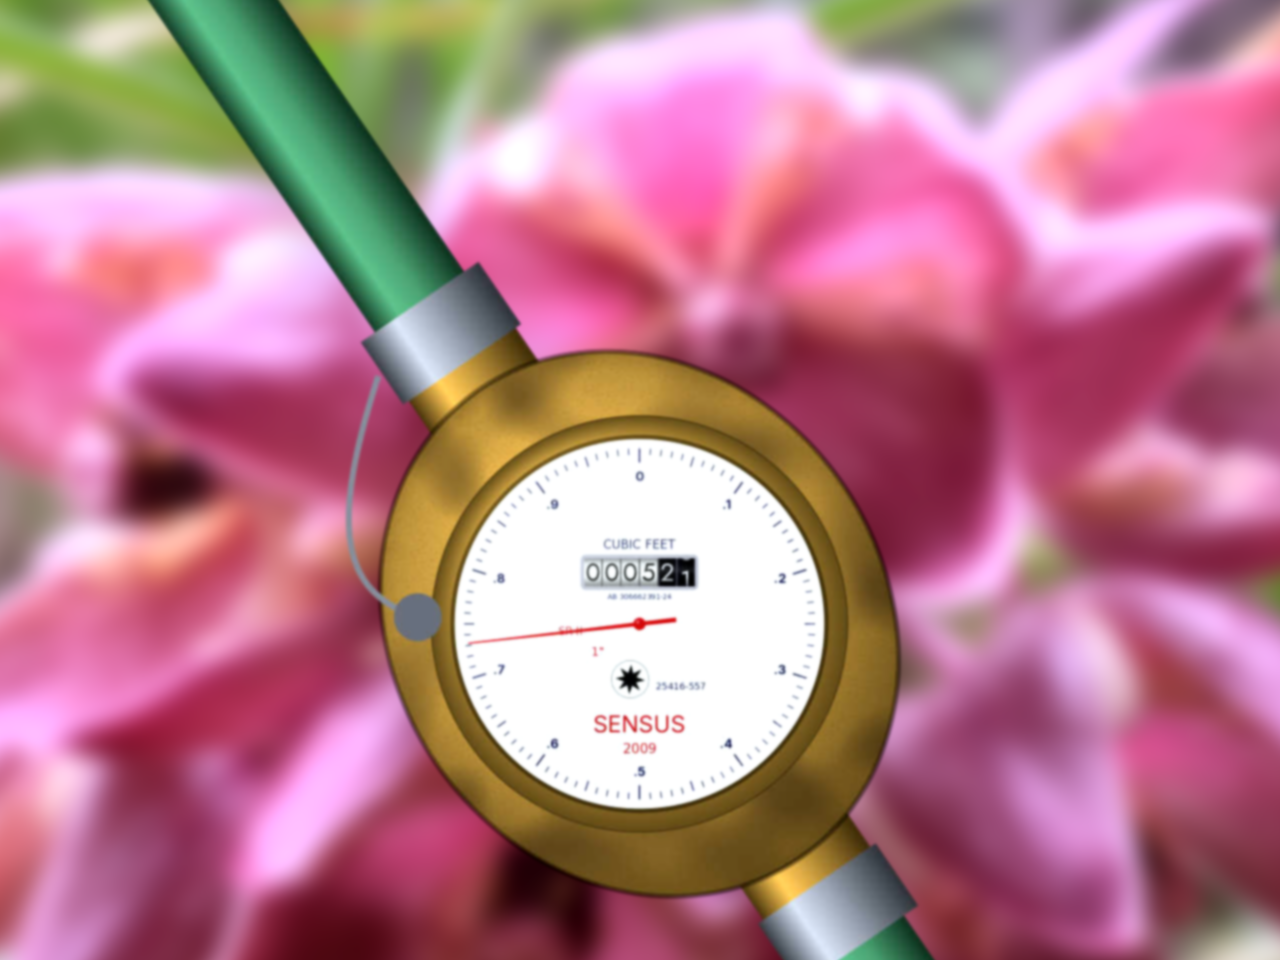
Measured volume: 520.73 ft³
